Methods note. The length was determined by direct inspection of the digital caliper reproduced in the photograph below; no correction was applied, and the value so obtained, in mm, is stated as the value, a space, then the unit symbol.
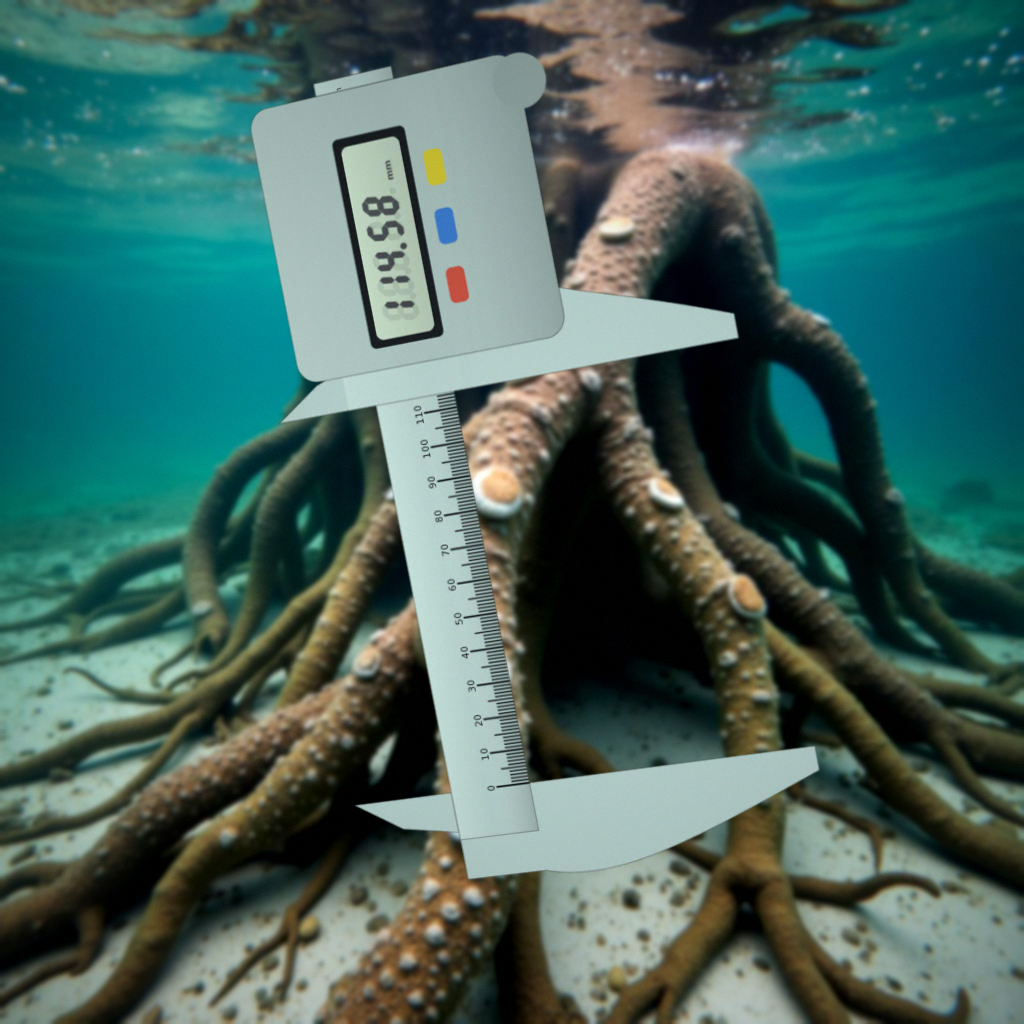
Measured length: 114.58 mm
